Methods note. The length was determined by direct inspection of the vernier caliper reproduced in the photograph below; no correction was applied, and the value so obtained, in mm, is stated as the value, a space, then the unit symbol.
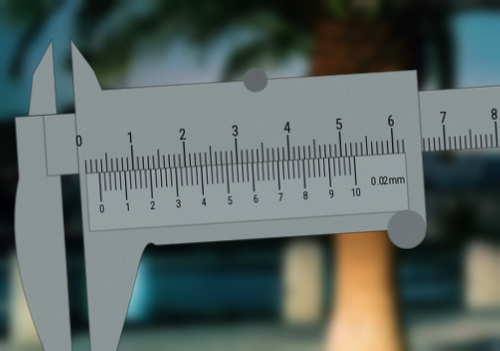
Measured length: 3.5 mm
